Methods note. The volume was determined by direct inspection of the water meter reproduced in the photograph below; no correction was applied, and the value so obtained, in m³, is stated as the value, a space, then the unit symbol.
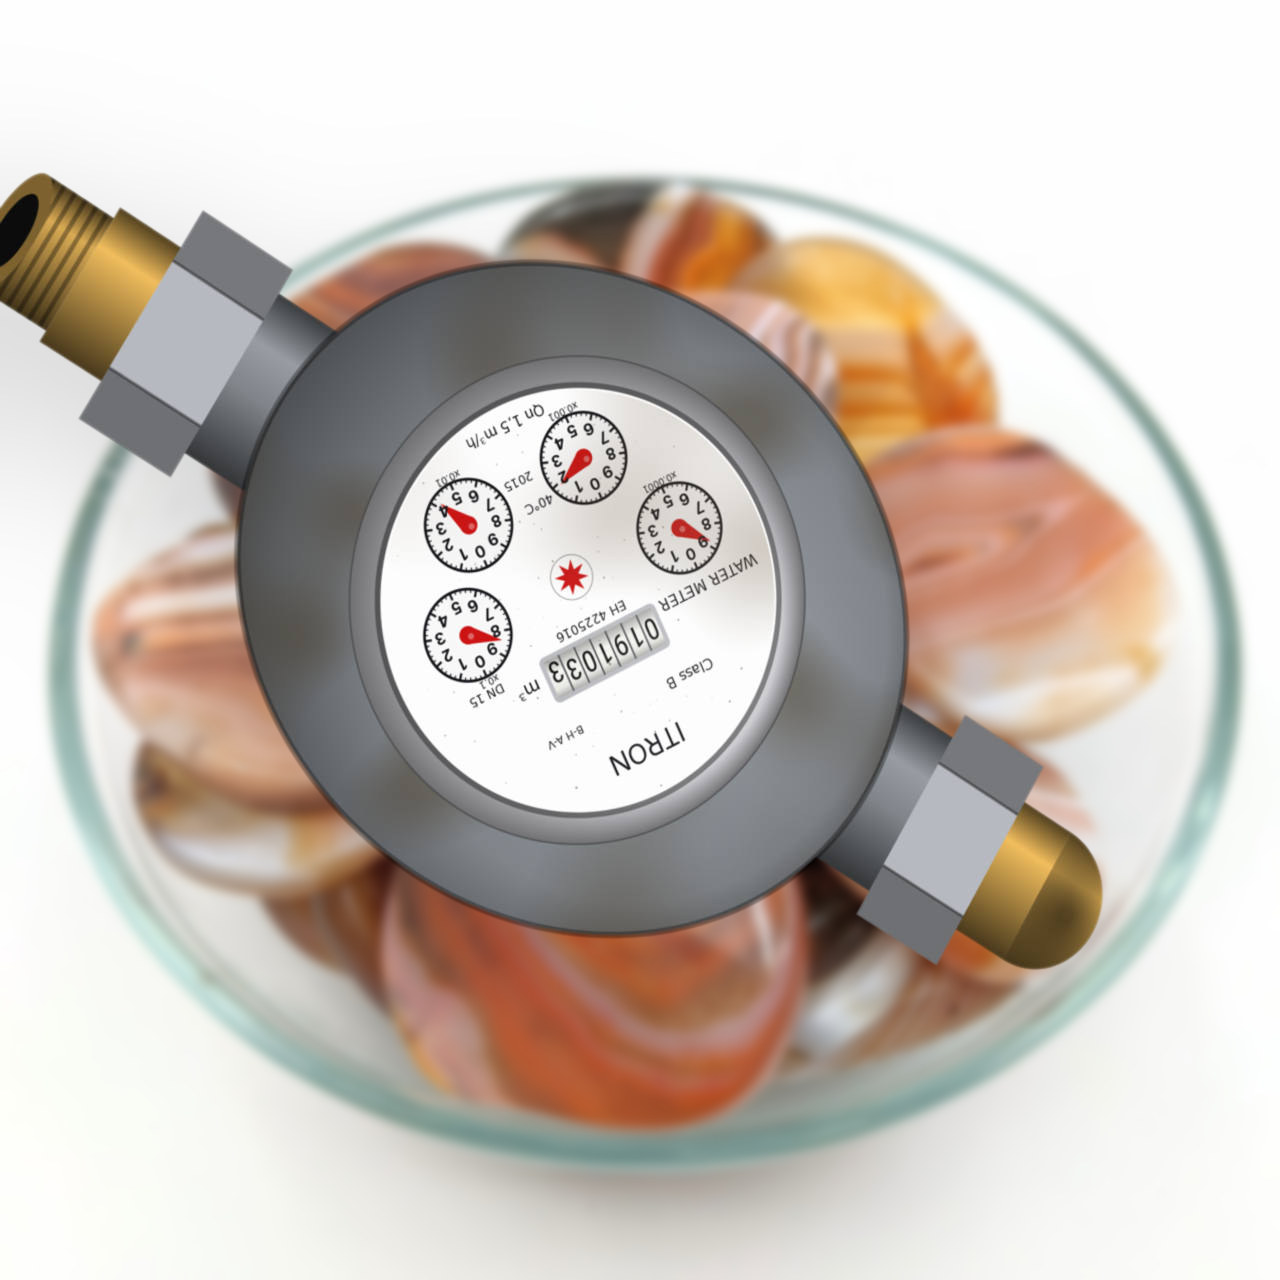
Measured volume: 191032.8418 m³
